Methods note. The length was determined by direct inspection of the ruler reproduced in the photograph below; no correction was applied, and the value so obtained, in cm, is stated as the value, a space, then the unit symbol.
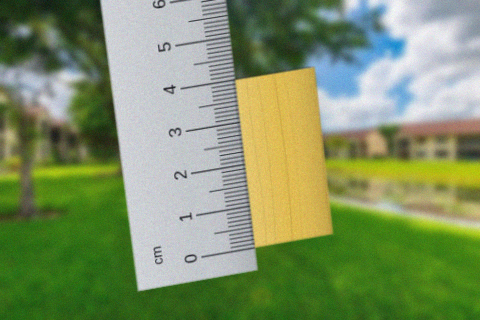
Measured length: 4 cm
